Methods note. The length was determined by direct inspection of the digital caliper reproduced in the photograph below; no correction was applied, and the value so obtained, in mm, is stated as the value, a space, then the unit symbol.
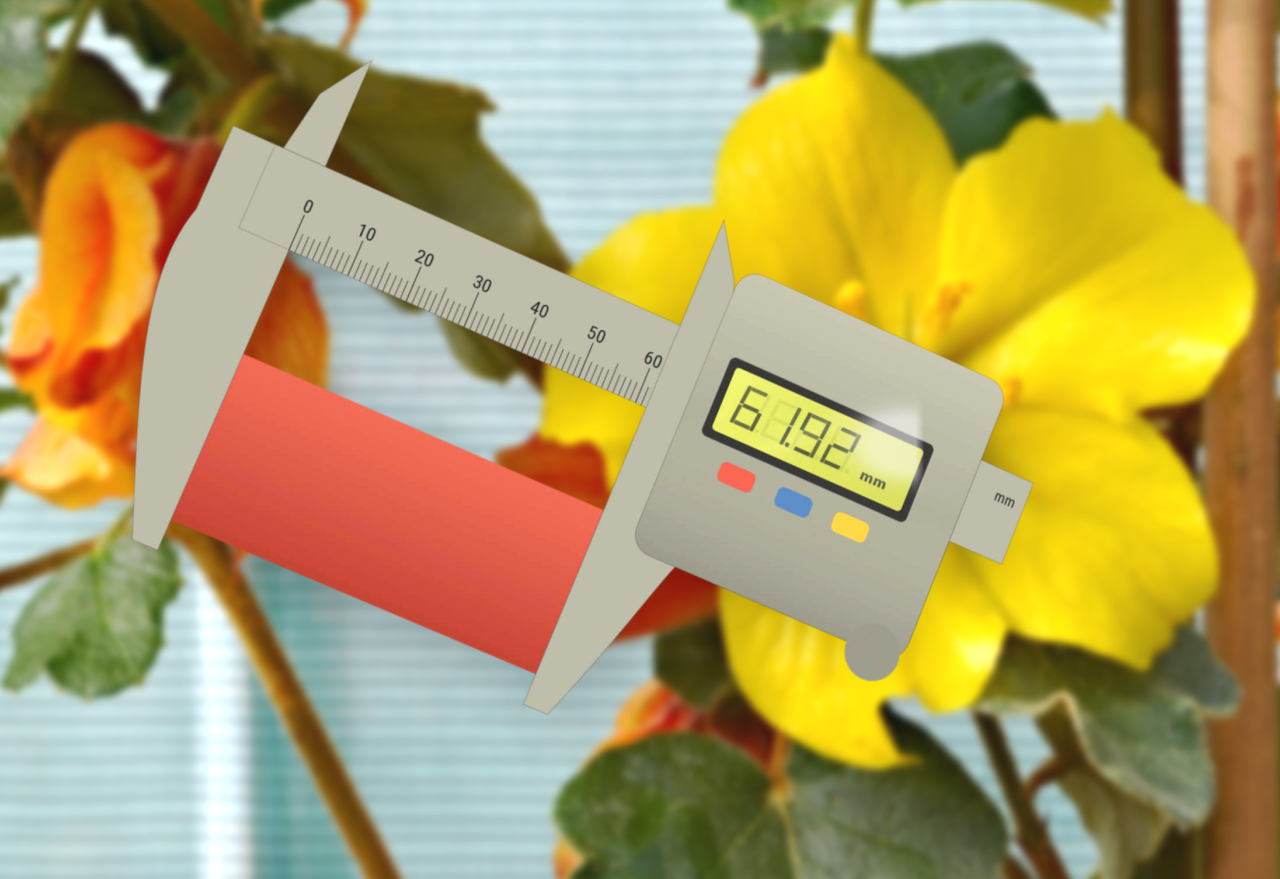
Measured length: 61.92 mm
